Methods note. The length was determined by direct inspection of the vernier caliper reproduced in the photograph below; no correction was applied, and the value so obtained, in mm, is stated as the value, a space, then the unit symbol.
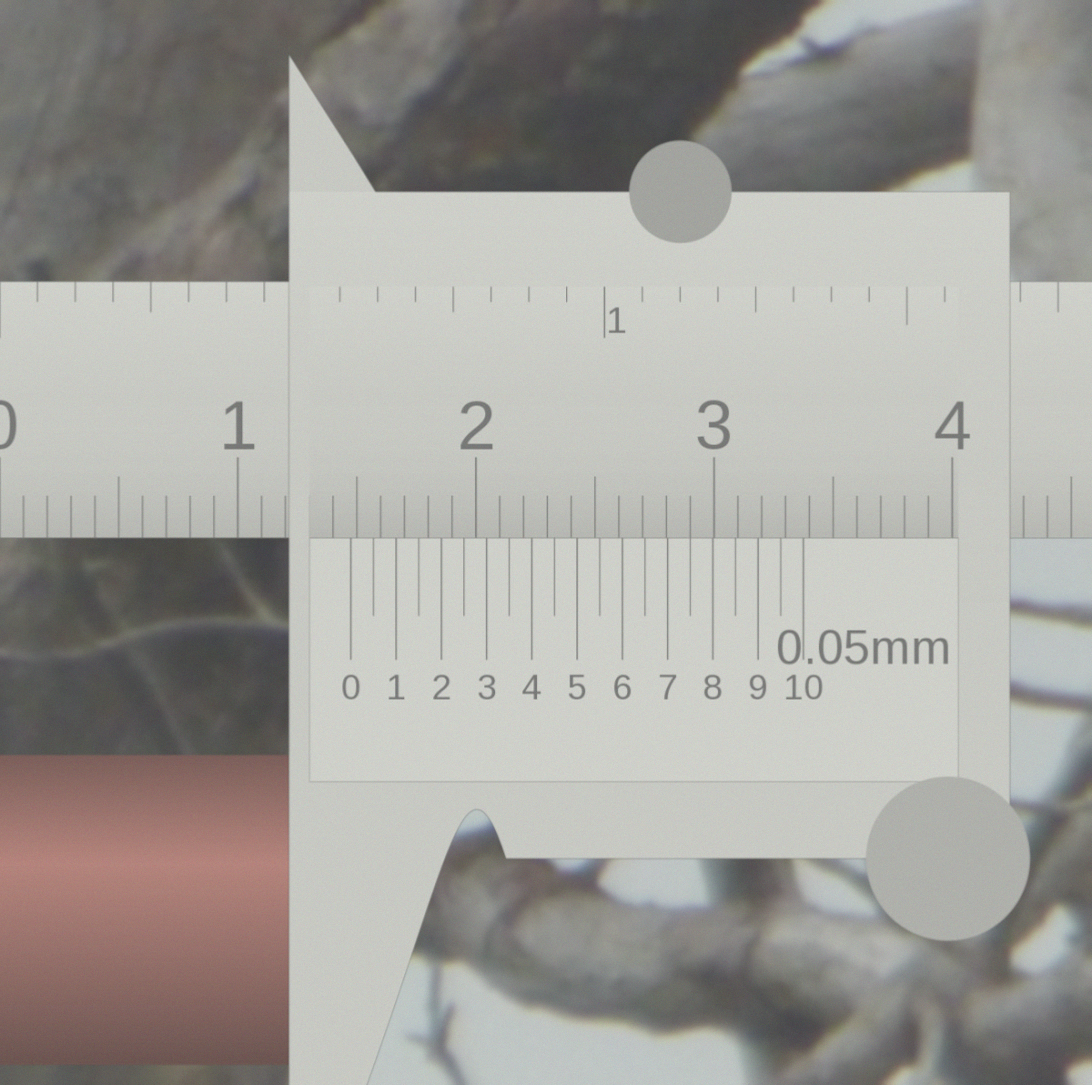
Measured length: 14.75 mm
